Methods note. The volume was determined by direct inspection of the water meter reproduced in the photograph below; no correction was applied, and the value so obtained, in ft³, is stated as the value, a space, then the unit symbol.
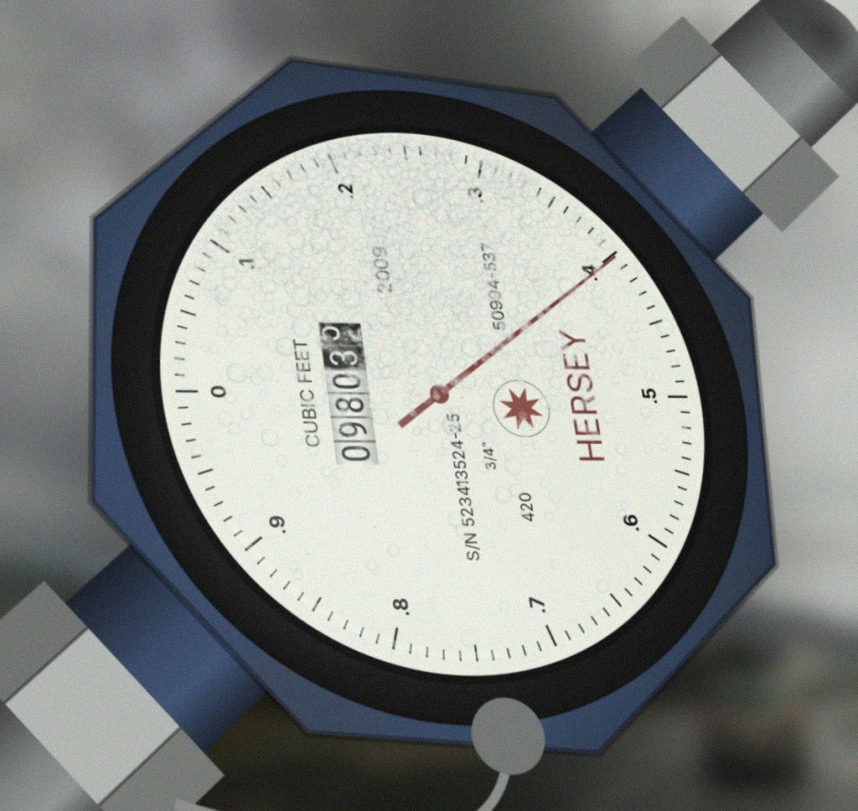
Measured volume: 98035.40 ft³
